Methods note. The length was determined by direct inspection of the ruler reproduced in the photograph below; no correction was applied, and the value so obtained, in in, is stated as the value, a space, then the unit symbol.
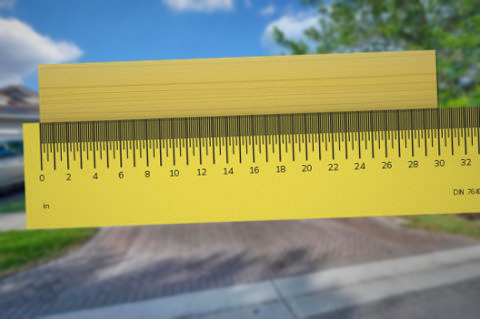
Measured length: 30 in
